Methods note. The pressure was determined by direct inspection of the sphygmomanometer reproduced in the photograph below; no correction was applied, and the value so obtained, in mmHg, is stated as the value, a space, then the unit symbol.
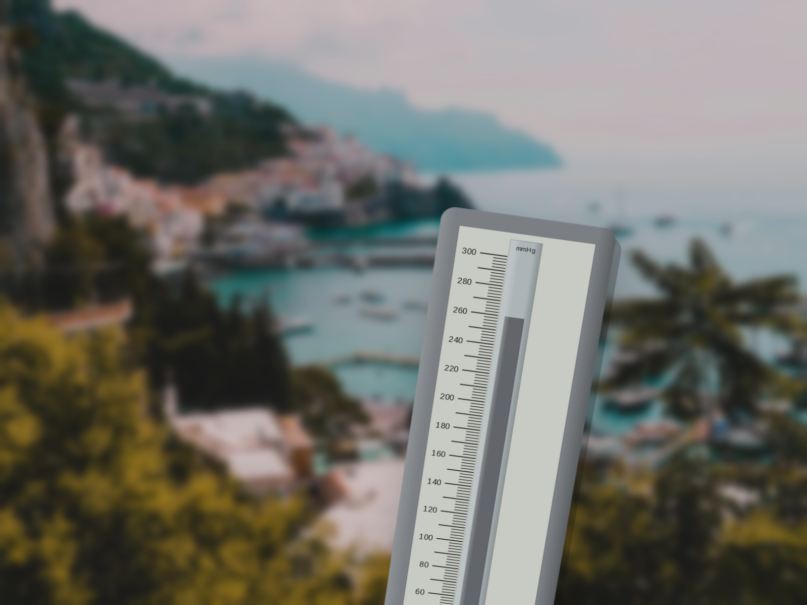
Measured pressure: 260 mmHg
